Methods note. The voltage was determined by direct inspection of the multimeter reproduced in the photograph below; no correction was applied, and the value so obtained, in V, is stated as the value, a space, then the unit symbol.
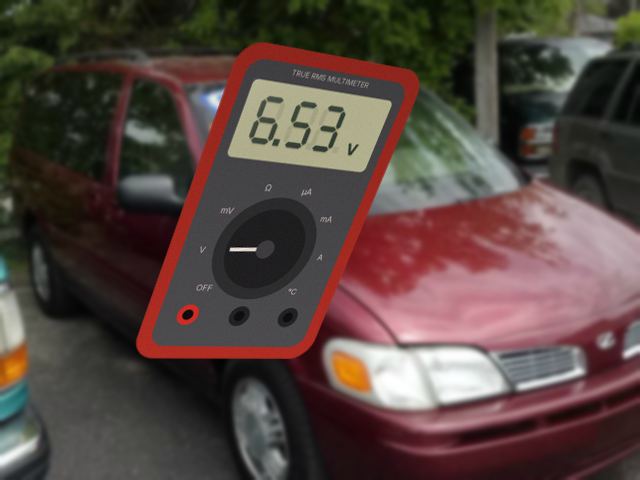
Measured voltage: 6.53 V
